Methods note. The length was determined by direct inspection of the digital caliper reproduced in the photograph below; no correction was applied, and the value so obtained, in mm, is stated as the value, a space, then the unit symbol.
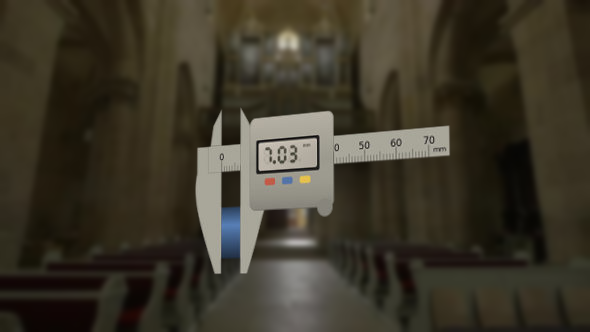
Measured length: 7.03 mm
